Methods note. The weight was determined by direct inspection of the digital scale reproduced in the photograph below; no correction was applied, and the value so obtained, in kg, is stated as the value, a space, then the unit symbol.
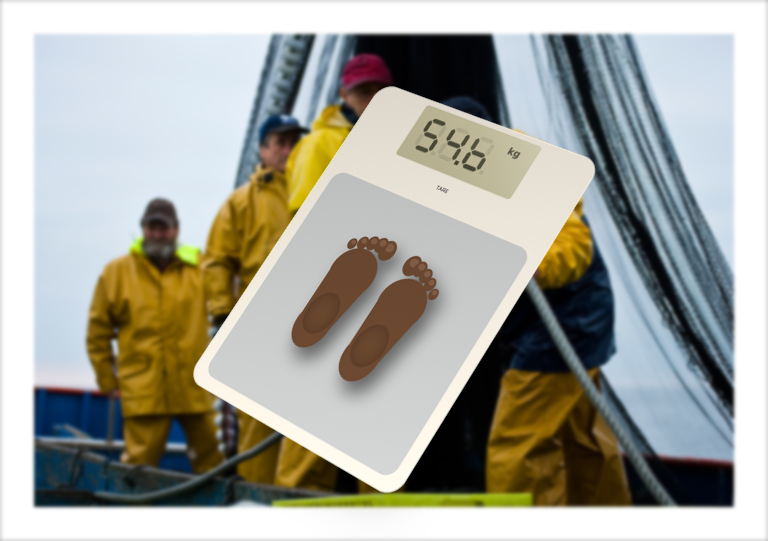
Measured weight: 54.6 kg
